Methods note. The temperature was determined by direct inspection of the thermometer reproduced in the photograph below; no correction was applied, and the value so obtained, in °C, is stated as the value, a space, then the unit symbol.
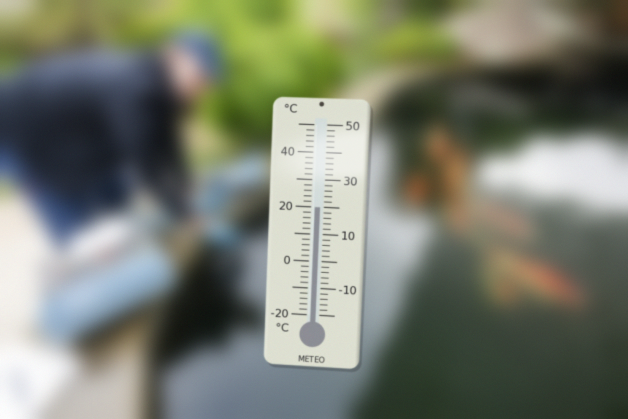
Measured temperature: 20 °C
